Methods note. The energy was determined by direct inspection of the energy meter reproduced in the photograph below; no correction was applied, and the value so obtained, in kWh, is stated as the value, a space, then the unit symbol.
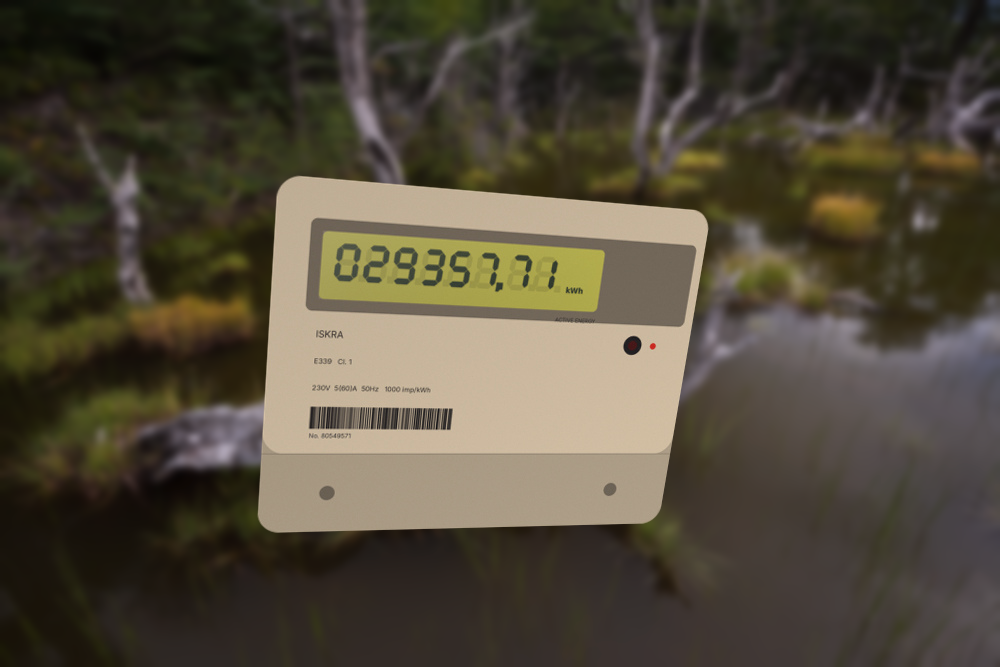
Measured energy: 29357.71 kWh
